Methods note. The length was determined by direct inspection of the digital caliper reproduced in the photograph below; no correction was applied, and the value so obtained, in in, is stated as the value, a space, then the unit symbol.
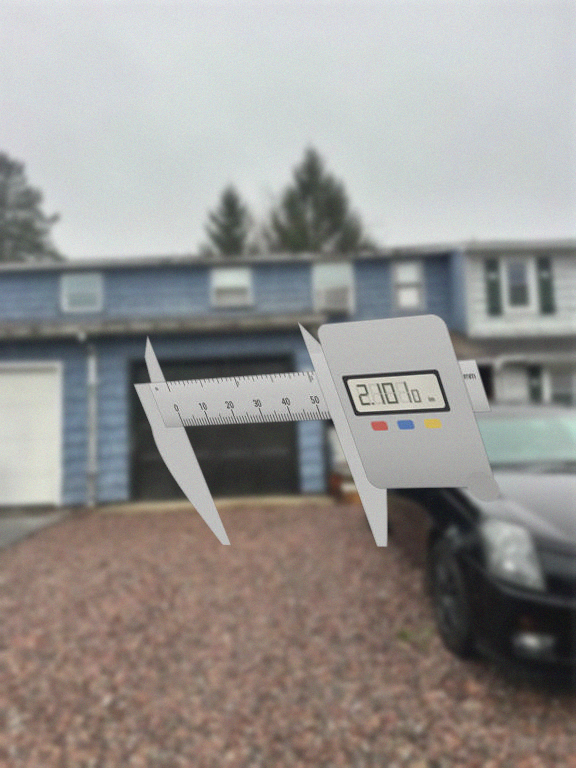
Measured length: 2.1010 in
